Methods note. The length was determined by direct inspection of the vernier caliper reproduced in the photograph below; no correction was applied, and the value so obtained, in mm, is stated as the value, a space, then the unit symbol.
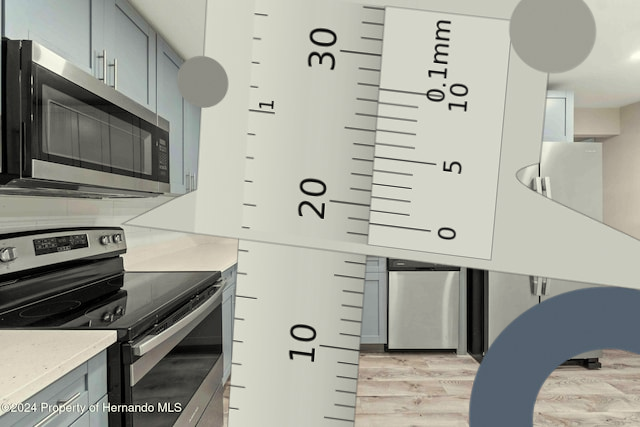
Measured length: 18.8 mm
